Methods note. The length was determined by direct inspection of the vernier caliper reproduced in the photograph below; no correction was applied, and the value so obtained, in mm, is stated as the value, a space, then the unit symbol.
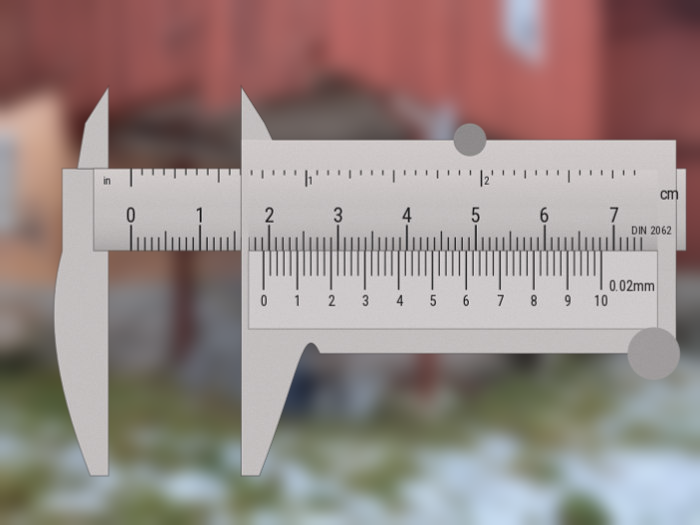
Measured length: 19.2 mm
